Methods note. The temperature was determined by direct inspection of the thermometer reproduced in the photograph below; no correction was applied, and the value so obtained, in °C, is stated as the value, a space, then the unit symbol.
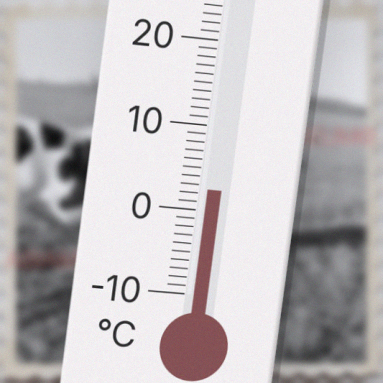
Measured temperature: 2.5 °C
